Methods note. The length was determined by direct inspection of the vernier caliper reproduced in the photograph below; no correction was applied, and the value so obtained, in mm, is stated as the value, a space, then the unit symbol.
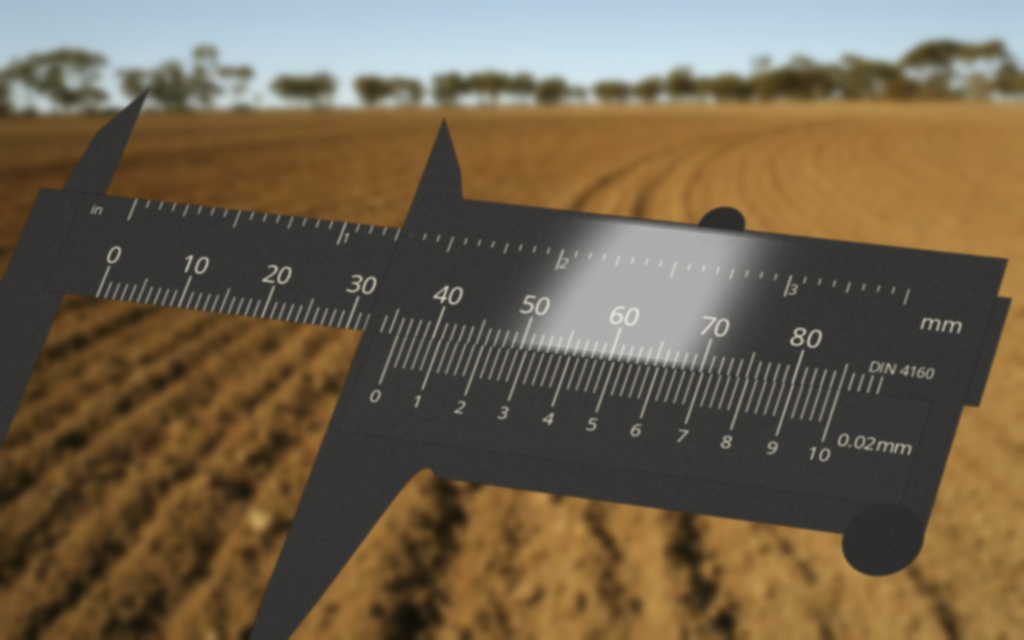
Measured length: 36.0 mm
